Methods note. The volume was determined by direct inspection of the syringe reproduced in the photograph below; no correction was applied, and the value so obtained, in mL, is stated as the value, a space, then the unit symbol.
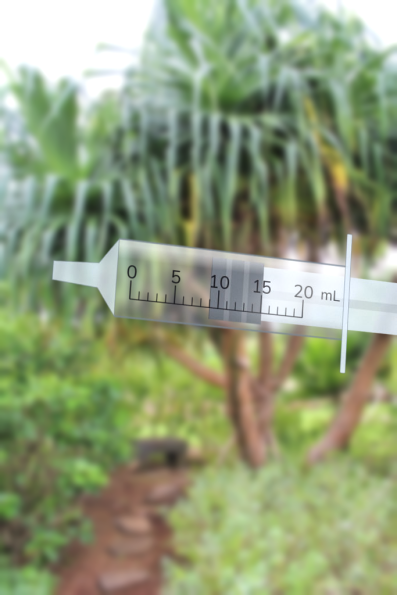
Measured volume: 9 mL
